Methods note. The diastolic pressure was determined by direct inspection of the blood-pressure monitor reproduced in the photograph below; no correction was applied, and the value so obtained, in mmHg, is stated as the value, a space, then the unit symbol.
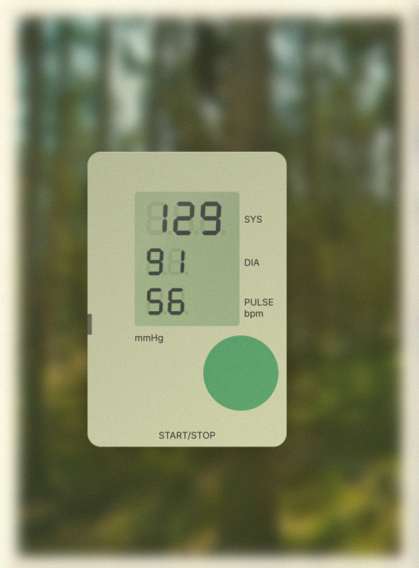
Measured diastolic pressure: 91 mmHg
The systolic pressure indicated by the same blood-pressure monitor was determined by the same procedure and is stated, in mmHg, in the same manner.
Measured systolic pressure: 129 mmHg
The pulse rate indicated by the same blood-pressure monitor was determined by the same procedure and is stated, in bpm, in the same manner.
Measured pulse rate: 56 bpm
